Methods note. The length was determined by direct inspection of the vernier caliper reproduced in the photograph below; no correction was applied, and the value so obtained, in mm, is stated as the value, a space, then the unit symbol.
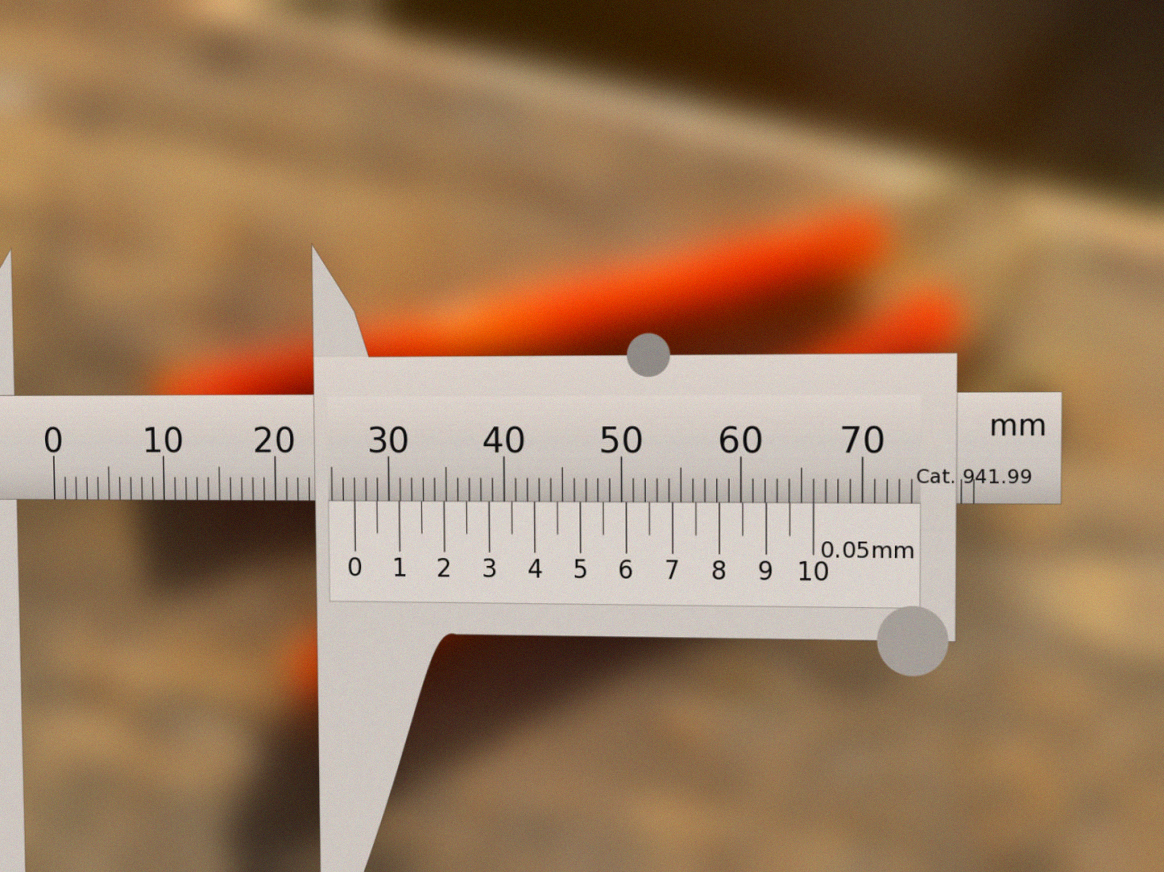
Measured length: 27.0 mm
